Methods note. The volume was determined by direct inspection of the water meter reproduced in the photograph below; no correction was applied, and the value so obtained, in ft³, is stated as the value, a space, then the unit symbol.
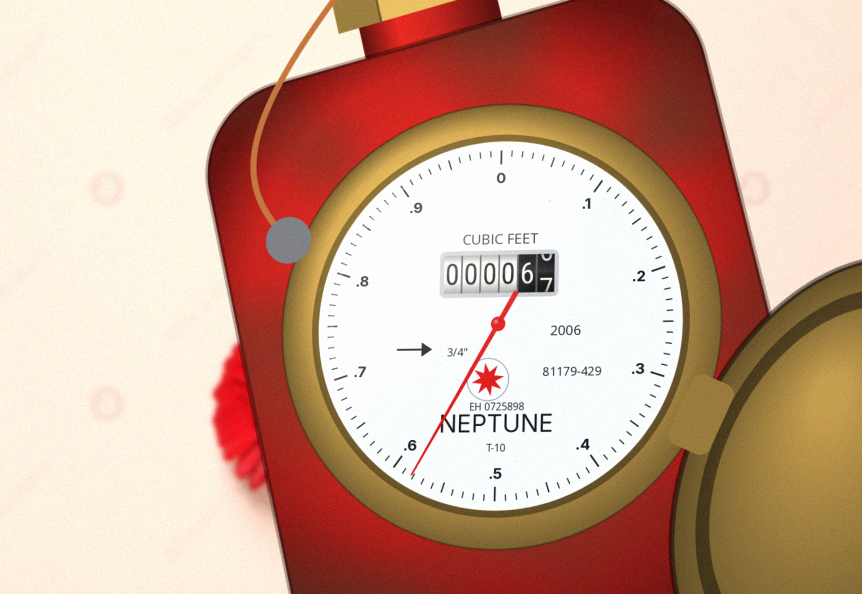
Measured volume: 66.58 ft³
